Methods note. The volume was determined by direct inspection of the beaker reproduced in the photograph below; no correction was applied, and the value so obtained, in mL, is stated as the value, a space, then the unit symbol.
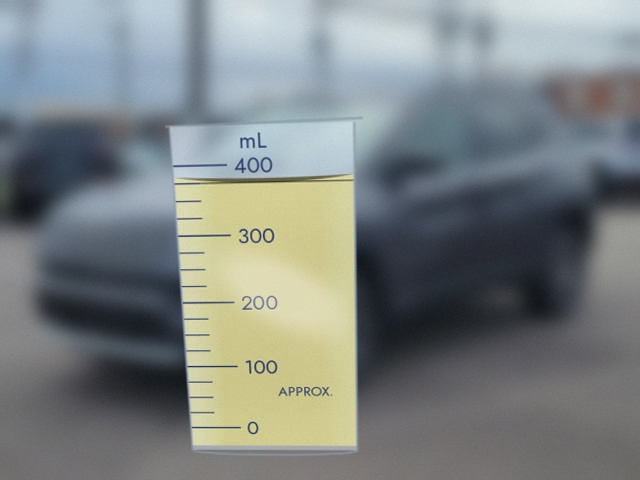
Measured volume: 375 mL
